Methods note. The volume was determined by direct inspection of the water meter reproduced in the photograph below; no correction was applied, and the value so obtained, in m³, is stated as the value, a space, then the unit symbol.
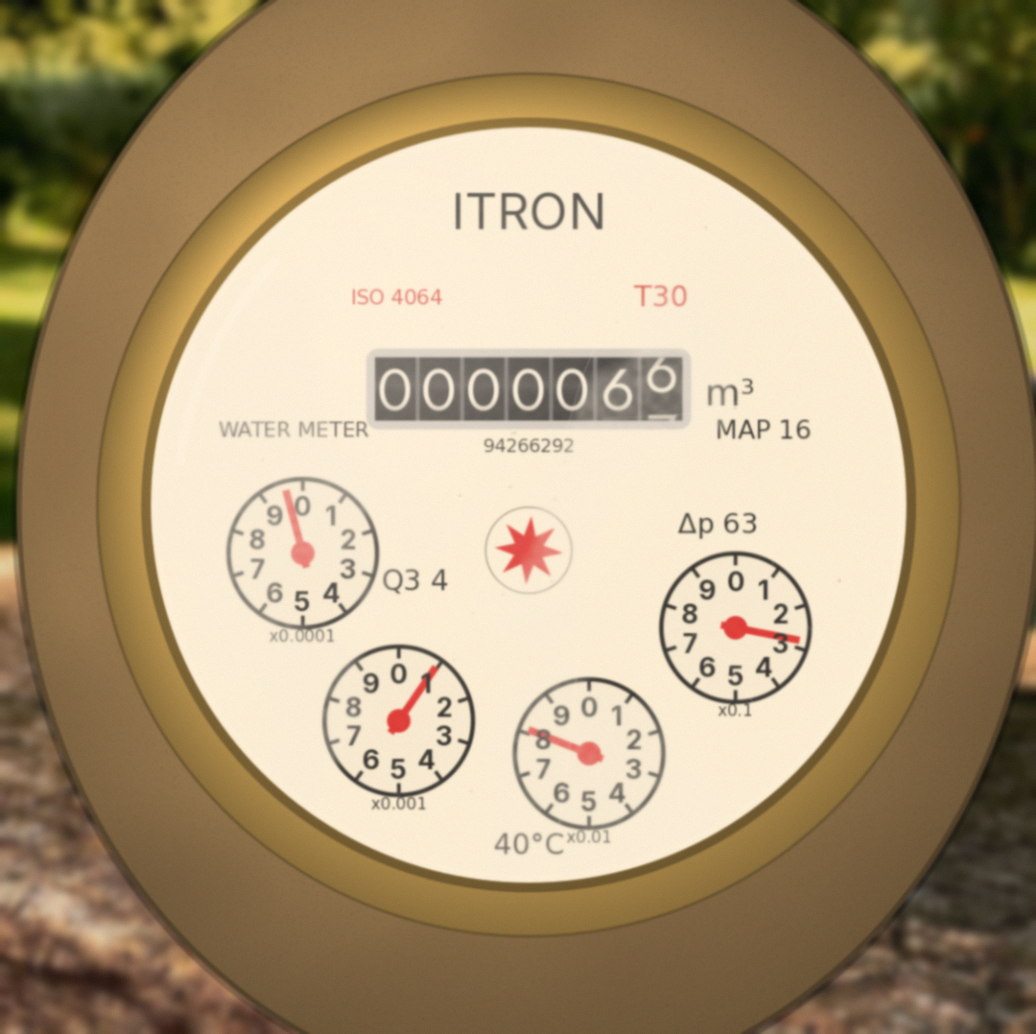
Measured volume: 66.2809 m³
